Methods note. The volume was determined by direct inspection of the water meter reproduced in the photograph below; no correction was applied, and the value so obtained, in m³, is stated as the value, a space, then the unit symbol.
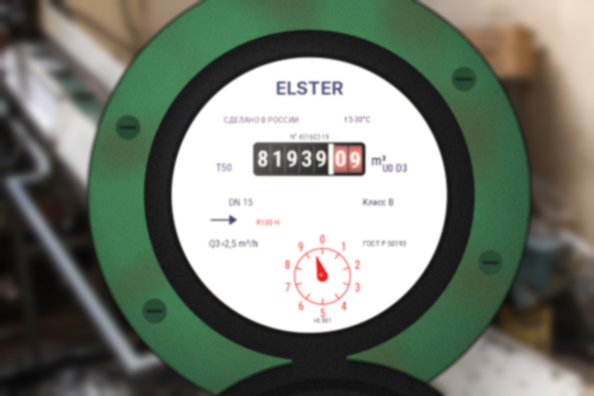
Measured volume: 81939.089 m³
